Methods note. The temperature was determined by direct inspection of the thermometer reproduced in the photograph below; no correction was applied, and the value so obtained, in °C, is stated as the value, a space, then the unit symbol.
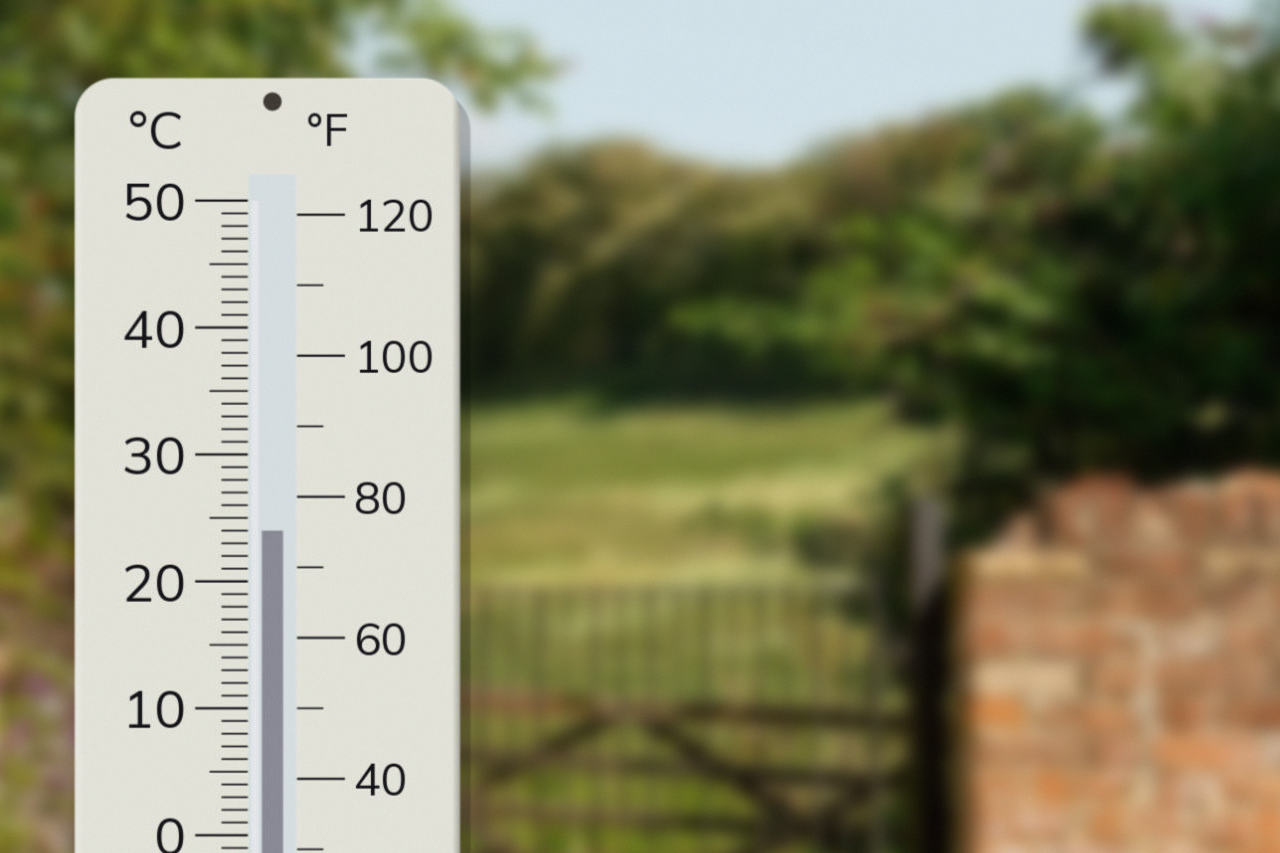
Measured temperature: 24 °C
